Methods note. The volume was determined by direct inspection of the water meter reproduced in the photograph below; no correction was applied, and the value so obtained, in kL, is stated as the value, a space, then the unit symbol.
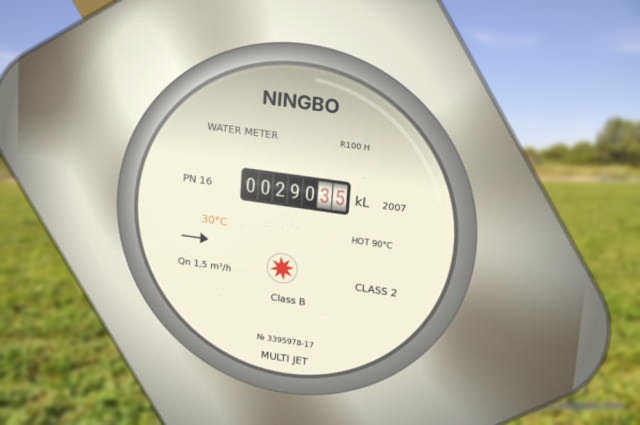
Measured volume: 290.35 kL
